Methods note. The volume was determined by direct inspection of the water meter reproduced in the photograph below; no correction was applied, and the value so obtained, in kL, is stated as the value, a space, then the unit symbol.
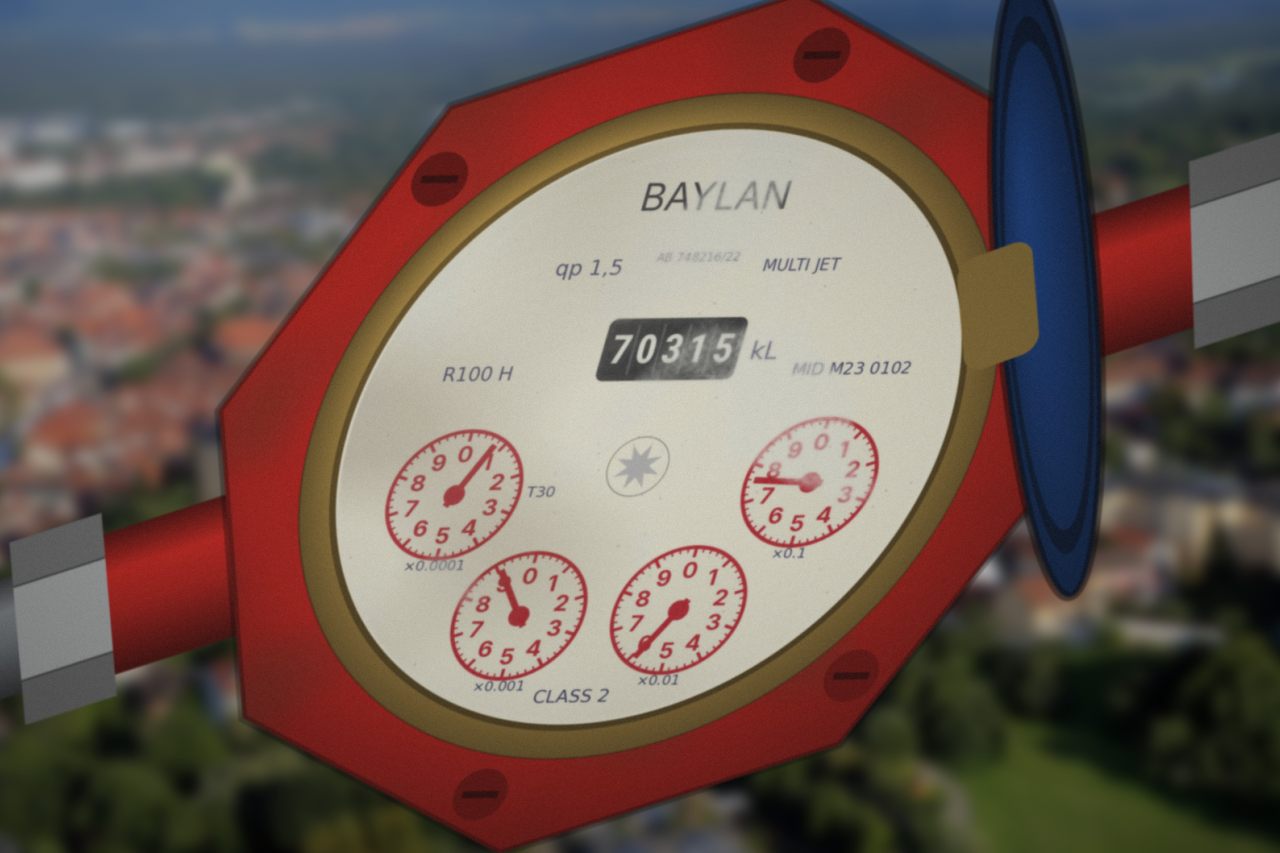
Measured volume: 70315.7590 kL
